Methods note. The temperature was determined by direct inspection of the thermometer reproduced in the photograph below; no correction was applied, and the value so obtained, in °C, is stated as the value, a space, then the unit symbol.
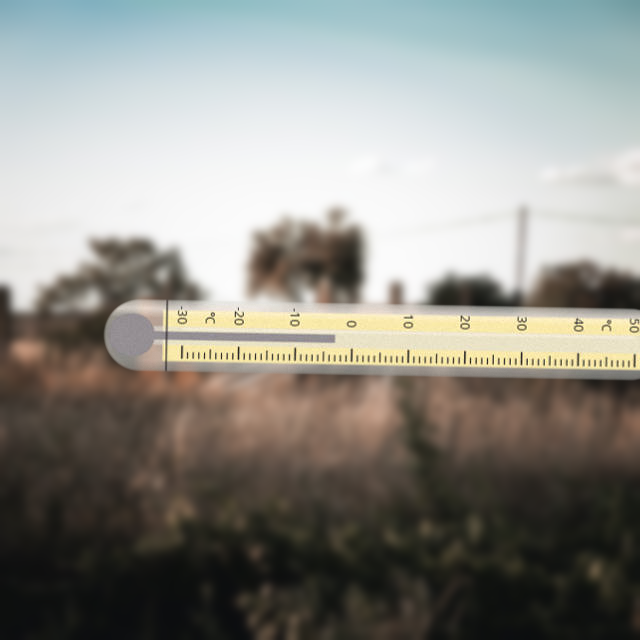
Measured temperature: -3 °C
